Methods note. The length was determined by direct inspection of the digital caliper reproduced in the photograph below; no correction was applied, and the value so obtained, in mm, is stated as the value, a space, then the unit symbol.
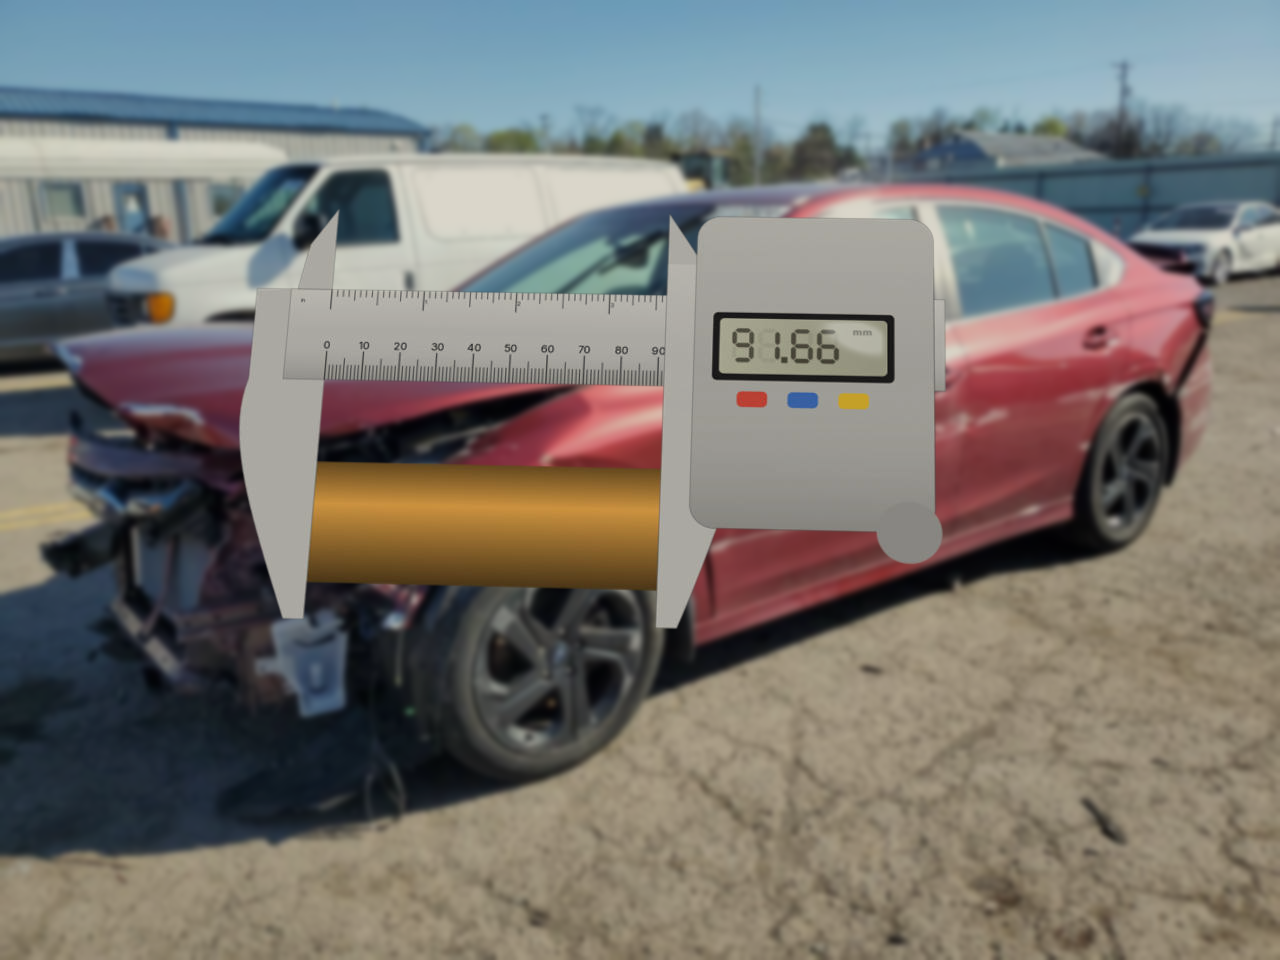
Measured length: 91.66 mm
